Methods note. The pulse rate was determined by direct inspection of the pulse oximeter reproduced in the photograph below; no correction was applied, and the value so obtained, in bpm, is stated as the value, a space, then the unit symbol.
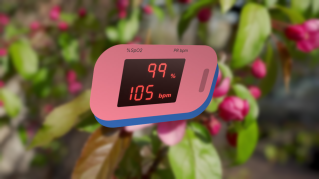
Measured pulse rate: 105 bpm
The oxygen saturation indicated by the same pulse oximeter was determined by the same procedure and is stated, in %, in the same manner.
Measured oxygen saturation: 99 %
